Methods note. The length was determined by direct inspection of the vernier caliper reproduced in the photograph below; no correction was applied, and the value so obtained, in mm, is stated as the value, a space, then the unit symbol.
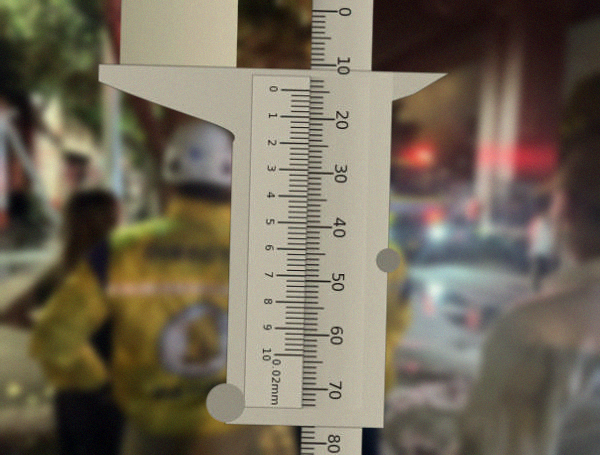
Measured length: 14.8 mm
